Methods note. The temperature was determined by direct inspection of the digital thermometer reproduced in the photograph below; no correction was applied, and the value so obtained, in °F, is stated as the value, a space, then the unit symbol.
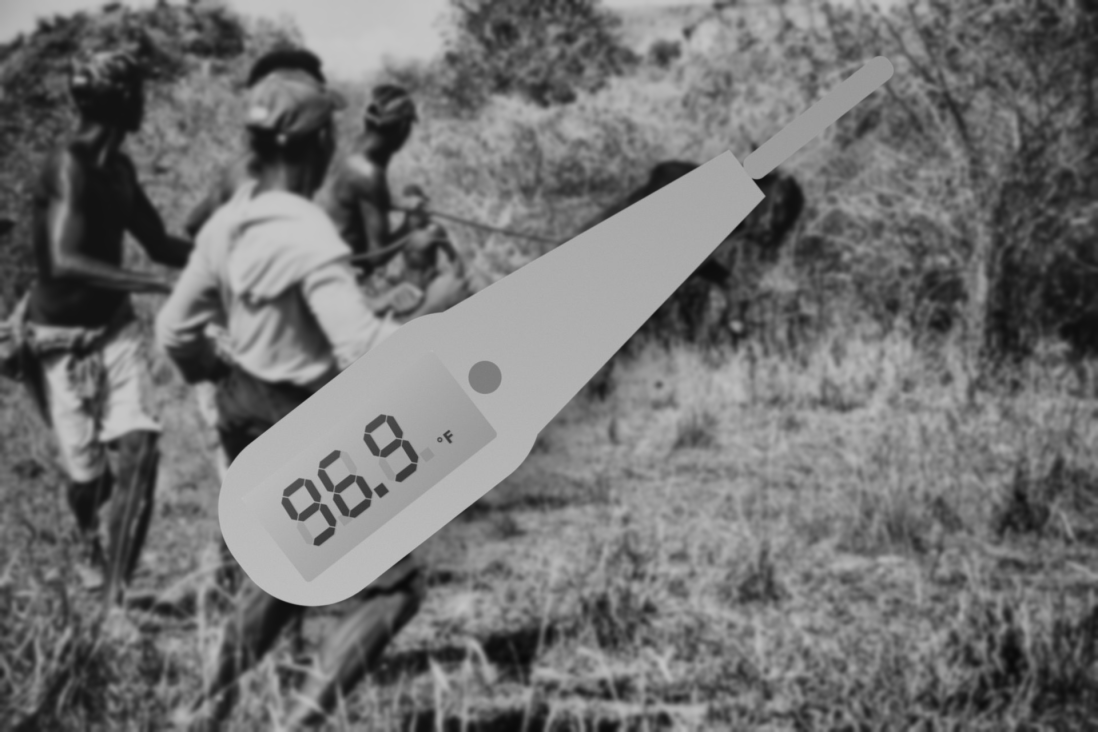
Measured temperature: 96.9 °F
